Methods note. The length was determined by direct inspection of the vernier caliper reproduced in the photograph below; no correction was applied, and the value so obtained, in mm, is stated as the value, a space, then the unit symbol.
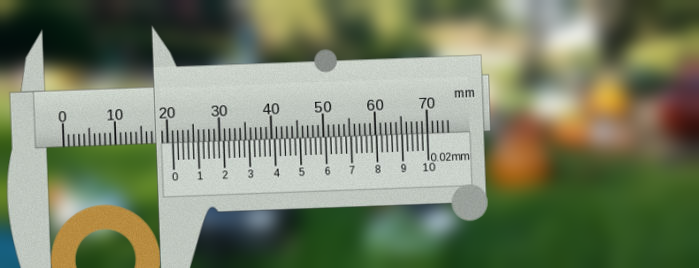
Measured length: 21.0 mm
